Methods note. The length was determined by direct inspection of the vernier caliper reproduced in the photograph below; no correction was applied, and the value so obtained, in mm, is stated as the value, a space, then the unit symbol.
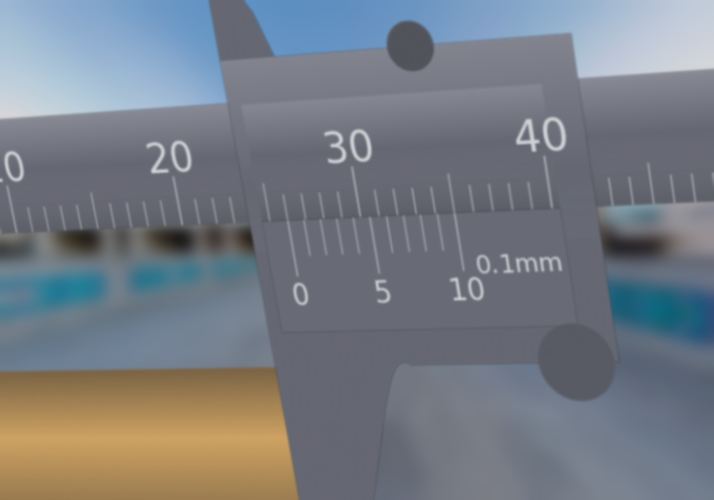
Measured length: 26.0 mm
